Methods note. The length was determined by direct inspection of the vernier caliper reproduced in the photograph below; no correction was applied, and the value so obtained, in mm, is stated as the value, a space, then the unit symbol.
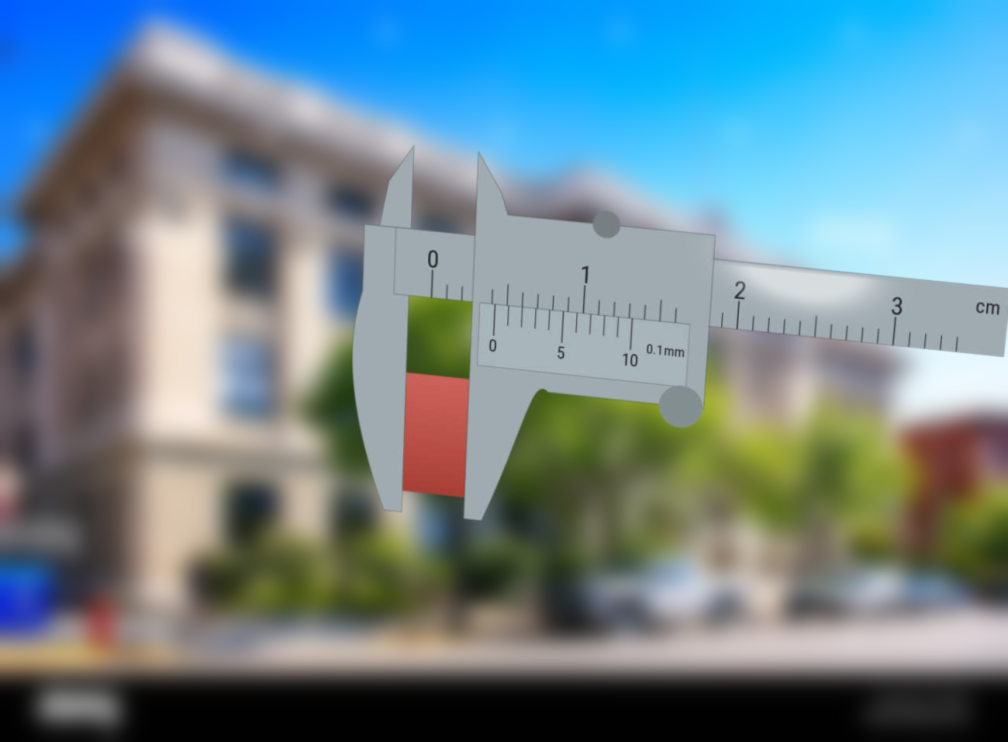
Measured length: 4.2 mm
